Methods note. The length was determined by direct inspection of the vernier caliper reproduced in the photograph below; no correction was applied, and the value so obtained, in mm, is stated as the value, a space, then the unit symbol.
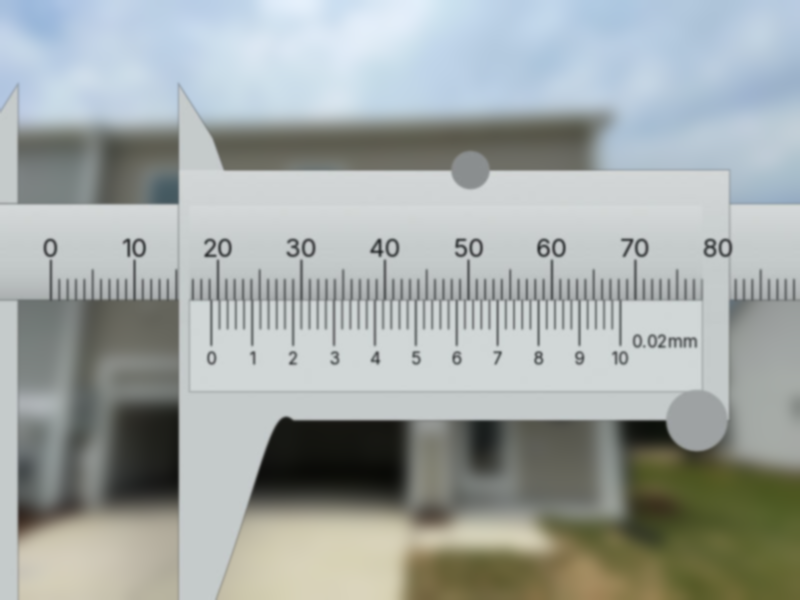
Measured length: 19.2 mm
